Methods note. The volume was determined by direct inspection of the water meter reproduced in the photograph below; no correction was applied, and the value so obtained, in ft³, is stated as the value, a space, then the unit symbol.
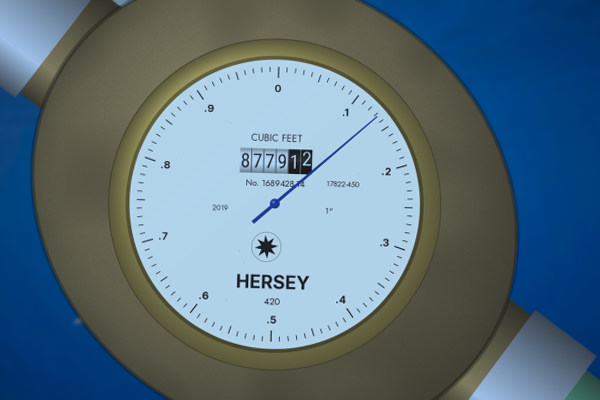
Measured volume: 877912.13 ft³
